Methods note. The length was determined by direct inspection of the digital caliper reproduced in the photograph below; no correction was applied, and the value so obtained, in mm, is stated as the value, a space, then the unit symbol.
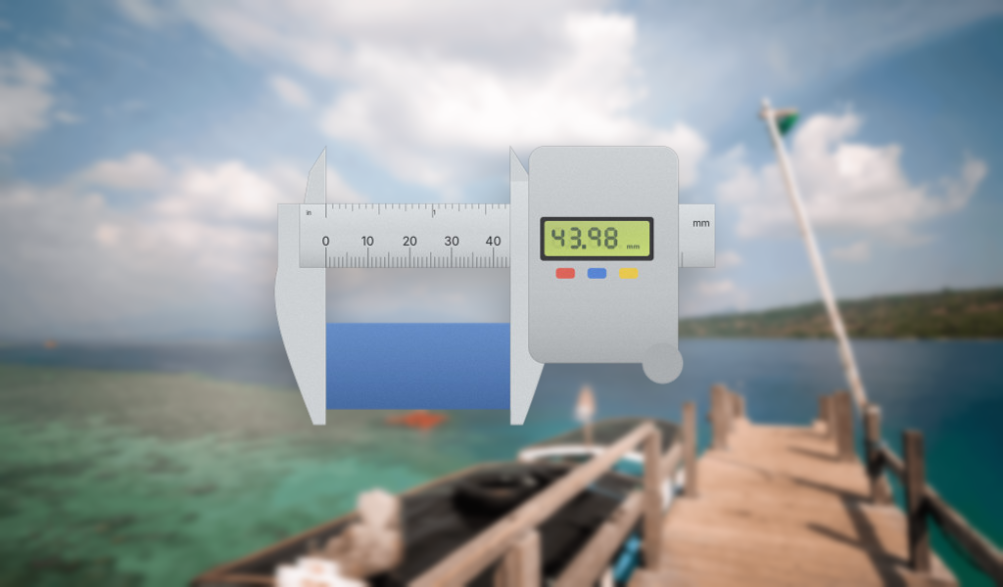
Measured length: 43.98 mm
